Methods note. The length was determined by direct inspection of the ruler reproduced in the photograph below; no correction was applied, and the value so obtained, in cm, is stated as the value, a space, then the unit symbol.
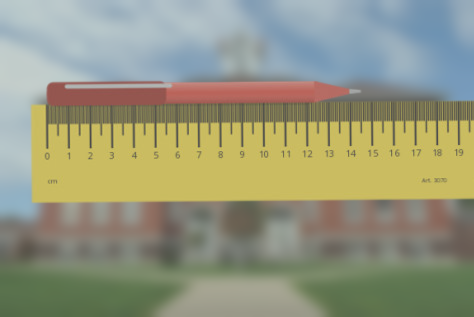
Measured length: 14.5 cm
